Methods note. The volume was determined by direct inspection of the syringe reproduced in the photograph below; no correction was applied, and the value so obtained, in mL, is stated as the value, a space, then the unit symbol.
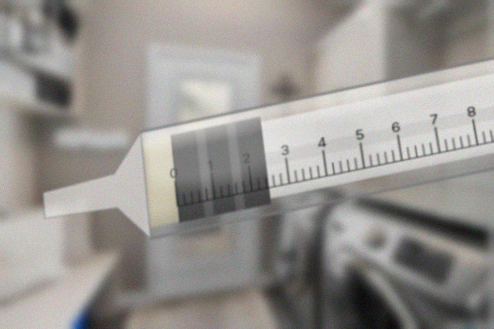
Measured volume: 0 mL
